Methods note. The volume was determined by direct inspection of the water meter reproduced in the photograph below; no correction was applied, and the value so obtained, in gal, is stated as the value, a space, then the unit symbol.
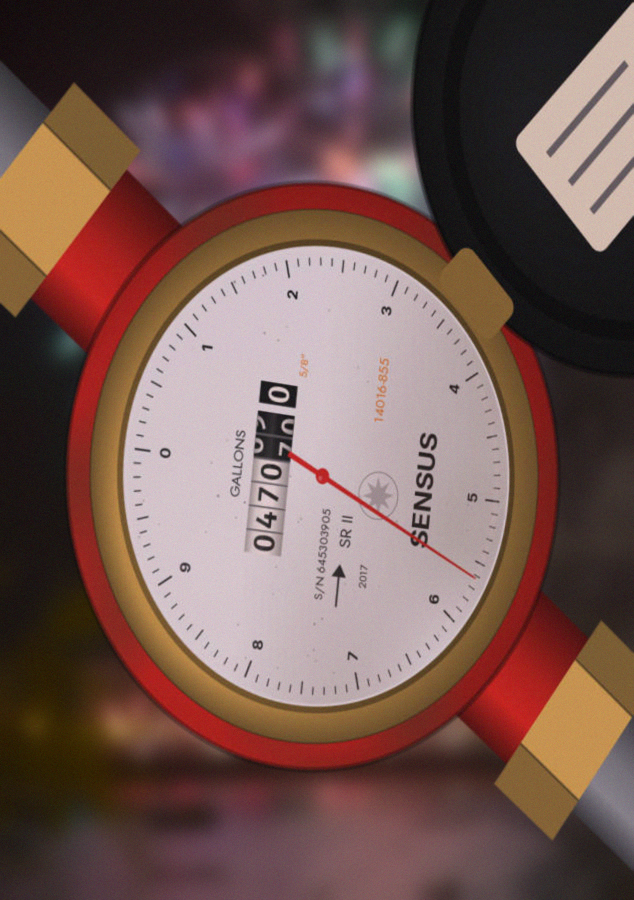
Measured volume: 470695.6 gal
